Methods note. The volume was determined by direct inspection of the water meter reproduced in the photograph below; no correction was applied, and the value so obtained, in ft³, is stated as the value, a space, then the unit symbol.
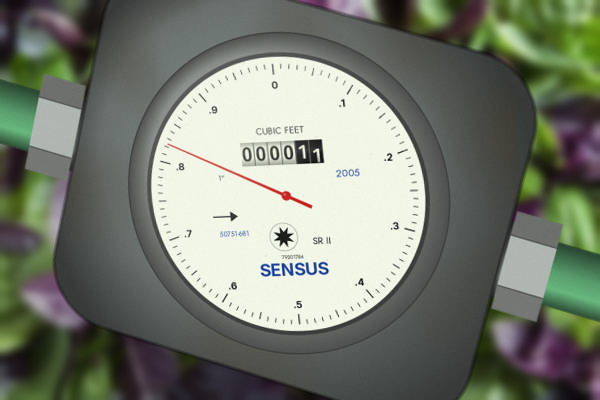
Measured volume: 10.82 ft³
